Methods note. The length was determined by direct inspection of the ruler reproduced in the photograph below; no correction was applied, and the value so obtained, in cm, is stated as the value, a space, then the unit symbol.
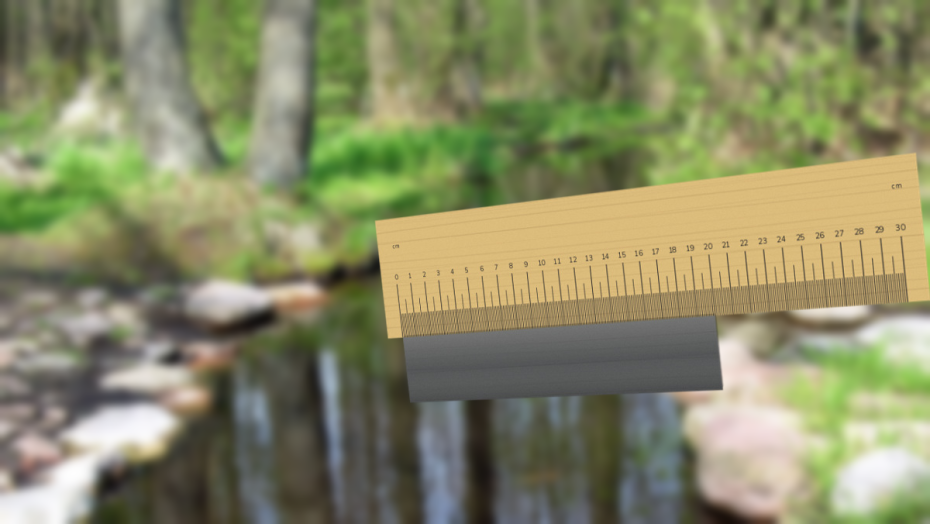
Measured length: 20 cm
